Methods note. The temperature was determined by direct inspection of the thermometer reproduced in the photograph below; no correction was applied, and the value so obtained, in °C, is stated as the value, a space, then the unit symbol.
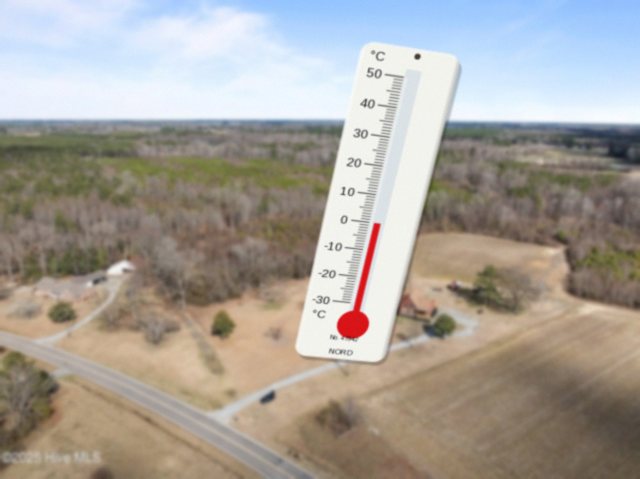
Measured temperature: 0 °C
